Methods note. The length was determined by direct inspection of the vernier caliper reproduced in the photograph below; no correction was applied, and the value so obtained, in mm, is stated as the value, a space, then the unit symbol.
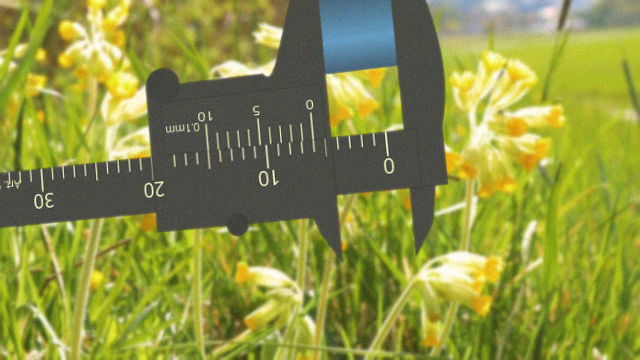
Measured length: 6.0 mm
